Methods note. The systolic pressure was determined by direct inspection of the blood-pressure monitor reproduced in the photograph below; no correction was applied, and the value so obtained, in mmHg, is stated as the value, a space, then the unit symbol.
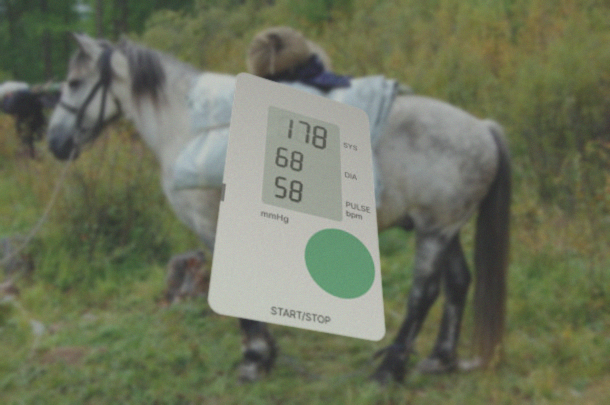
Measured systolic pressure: 178 mmHg
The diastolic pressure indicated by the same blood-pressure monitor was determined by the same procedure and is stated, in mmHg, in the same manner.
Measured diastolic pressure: 68 mmHg
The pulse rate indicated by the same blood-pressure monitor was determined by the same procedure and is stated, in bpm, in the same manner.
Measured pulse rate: 58 bpm
